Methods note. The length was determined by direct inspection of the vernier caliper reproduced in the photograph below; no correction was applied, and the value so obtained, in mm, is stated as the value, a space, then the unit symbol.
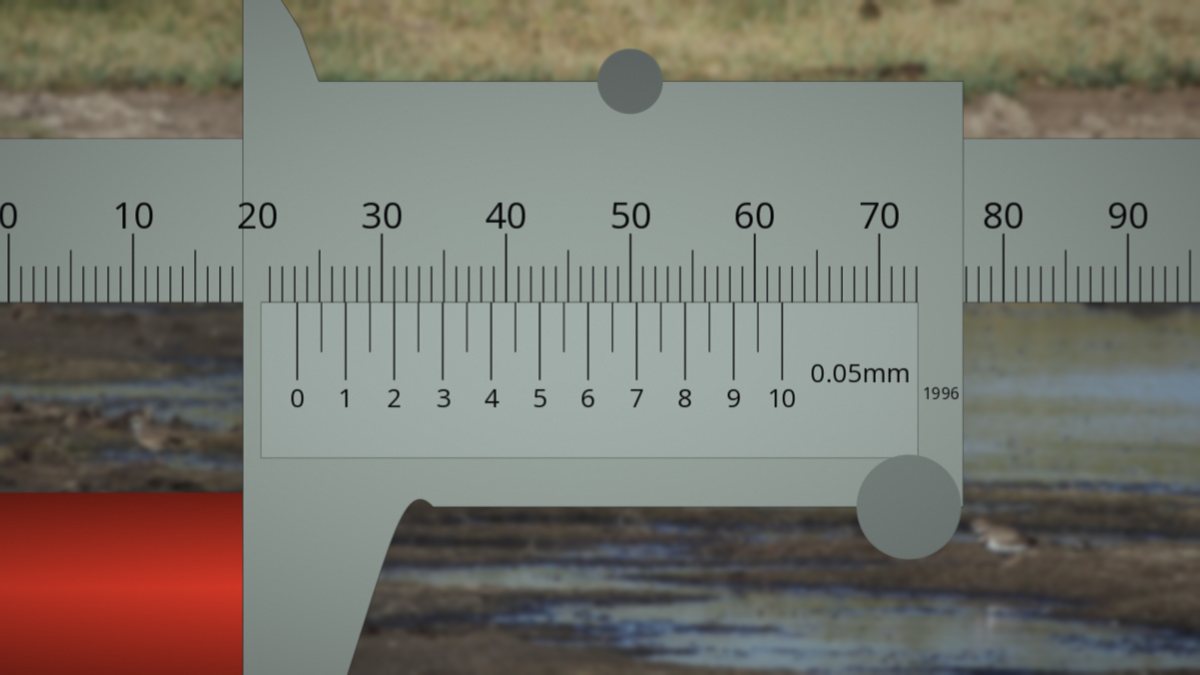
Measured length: 23.2 mm
